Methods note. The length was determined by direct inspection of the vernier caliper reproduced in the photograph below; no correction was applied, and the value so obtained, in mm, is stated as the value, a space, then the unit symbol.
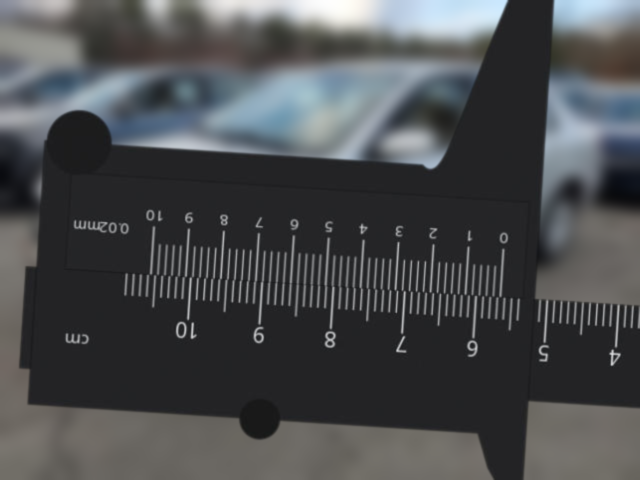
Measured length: 56.6 mm
